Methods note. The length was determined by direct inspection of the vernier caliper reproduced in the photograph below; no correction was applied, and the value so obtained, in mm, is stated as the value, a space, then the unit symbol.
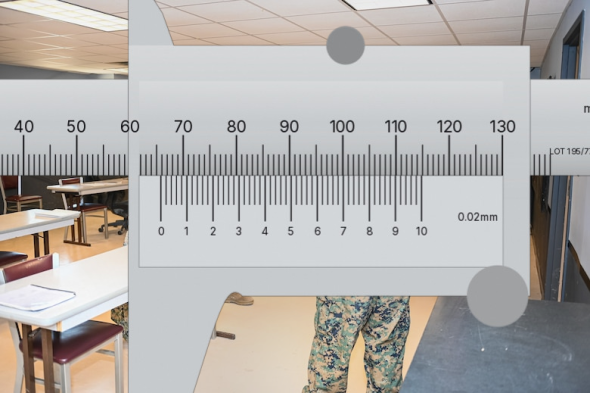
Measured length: 65.8 mm
